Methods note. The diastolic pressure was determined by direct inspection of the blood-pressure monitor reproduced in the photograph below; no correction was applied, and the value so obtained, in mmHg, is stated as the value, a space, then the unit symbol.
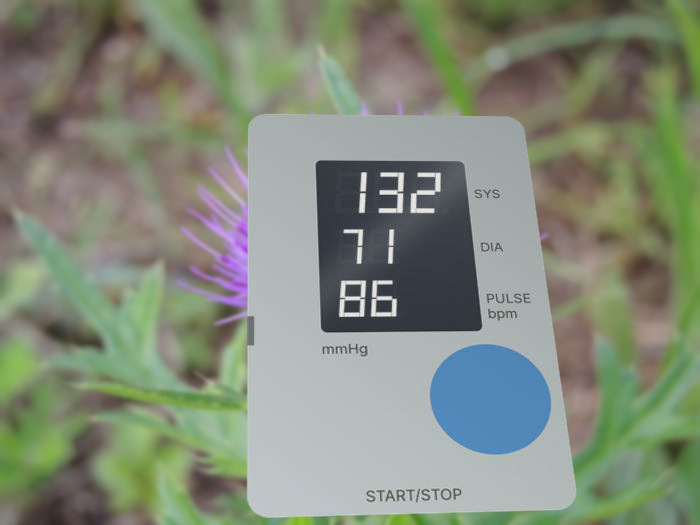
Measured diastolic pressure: 71 mmHg
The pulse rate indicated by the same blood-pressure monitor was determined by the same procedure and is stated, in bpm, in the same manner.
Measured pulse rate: 86 bpm
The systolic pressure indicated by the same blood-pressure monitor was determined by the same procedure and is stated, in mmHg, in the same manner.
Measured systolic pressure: 132 mmHg
